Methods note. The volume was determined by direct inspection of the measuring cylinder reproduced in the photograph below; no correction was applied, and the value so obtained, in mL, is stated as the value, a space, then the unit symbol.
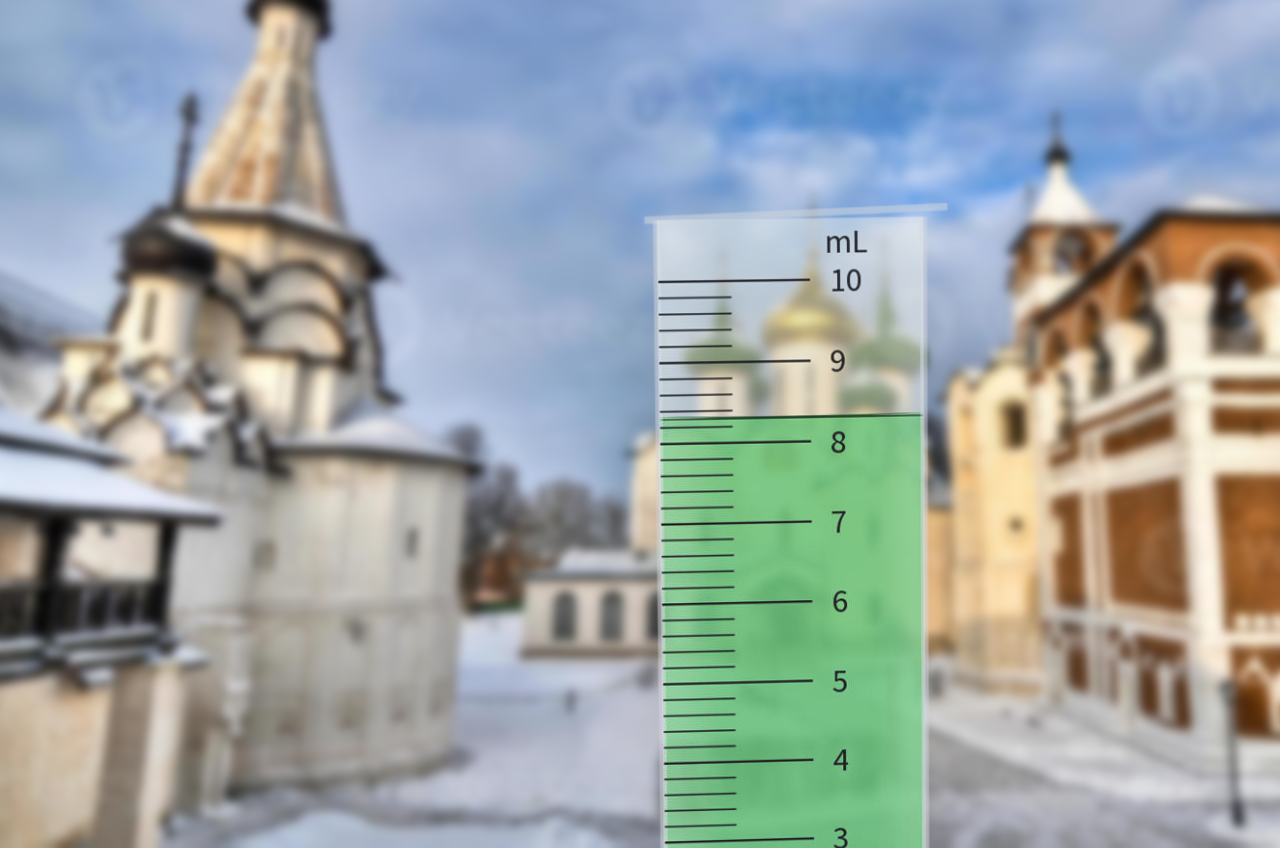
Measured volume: 8.3 mL
